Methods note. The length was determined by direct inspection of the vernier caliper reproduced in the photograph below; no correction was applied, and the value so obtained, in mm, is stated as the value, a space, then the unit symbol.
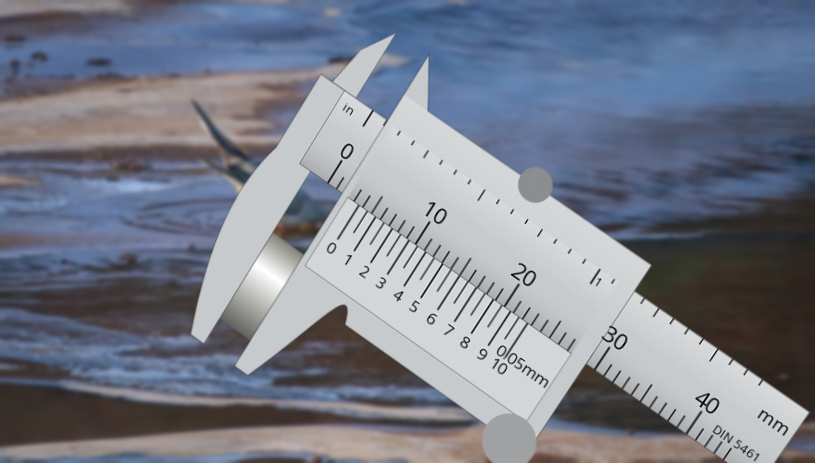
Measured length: 3.6 mm
